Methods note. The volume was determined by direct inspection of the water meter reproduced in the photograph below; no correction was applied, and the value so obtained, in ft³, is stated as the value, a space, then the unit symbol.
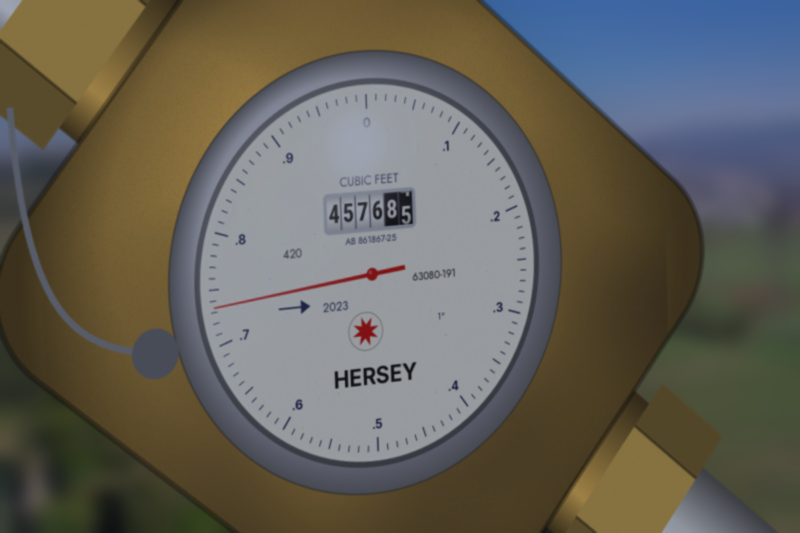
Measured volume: 457684.73 ft³
